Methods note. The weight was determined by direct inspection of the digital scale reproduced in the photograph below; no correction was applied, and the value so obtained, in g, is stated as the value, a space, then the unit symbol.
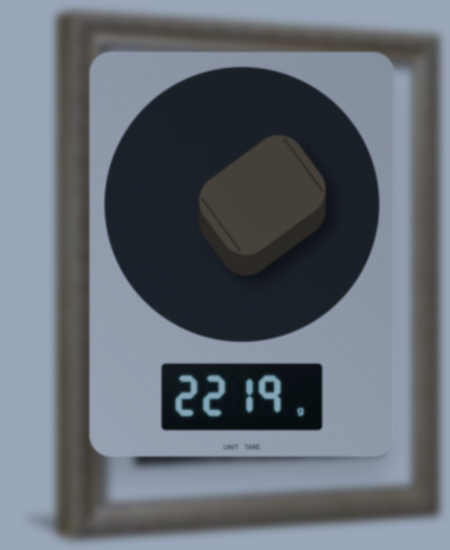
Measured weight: 2219 g
